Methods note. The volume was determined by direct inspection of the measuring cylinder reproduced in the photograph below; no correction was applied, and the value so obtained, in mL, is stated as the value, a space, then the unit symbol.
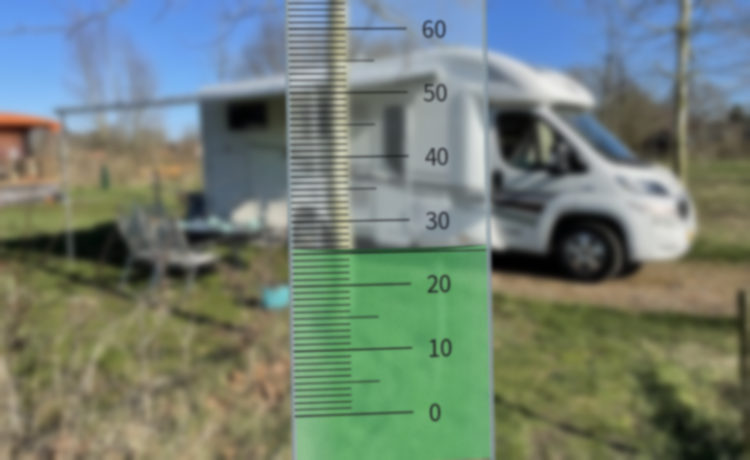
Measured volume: 25 mL
